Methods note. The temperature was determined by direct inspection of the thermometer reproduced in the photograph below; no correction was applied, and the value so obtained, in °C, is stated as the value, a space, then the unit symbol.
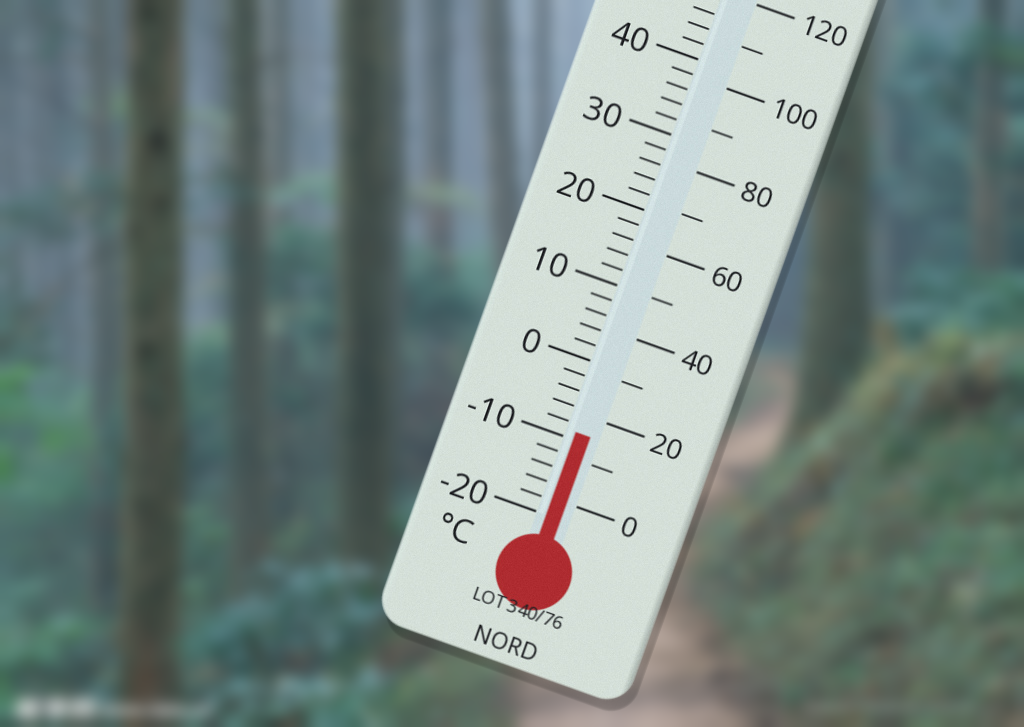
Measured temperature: -9 °C
